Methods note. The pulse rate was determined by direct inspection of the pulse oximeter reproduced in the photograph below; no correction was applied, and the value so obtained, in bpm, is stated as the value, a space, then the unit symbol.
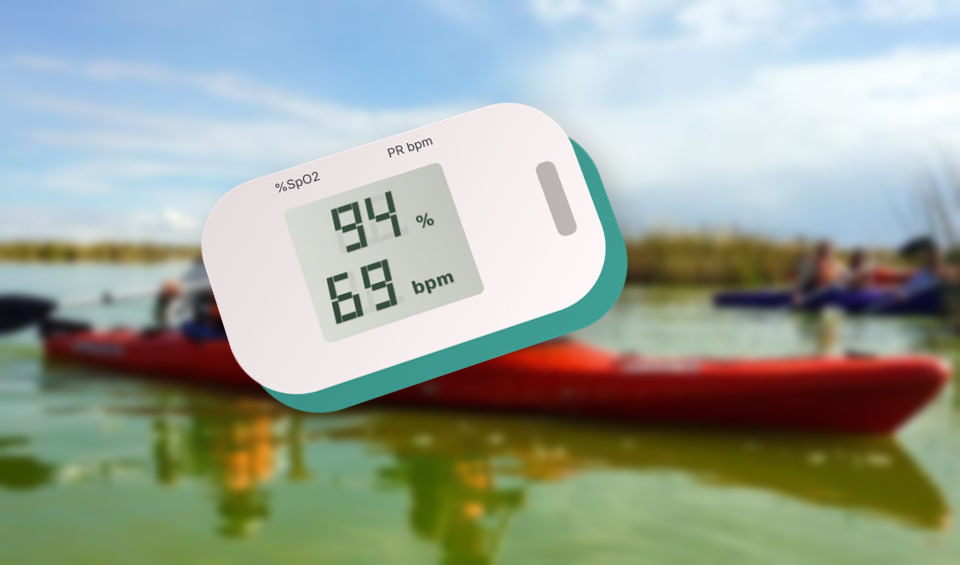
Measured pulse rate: 69 bpm
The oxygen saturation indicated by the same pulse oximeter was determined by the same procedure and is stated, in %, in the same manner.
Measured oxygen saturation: 94 %
